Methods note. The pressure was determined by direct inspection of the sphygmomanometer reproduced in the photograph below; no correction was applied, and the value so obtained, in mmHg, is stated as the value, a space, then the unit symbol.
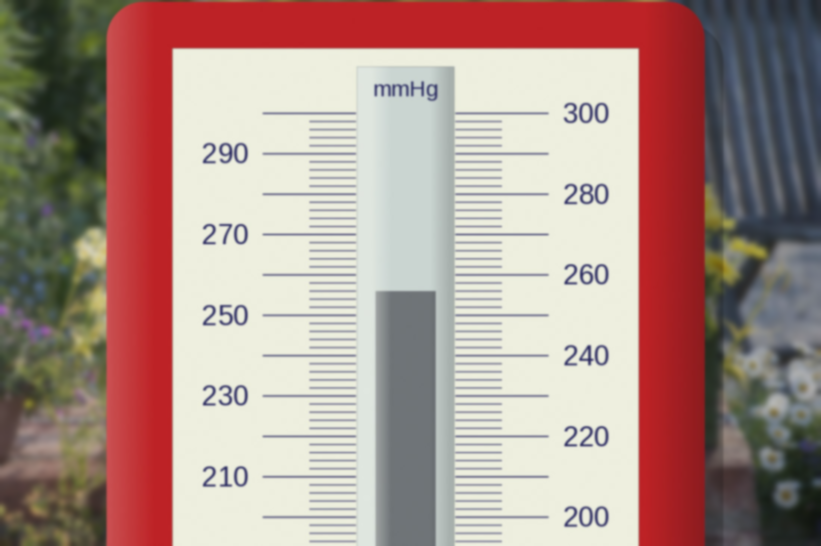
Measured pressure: 256 mmHg
